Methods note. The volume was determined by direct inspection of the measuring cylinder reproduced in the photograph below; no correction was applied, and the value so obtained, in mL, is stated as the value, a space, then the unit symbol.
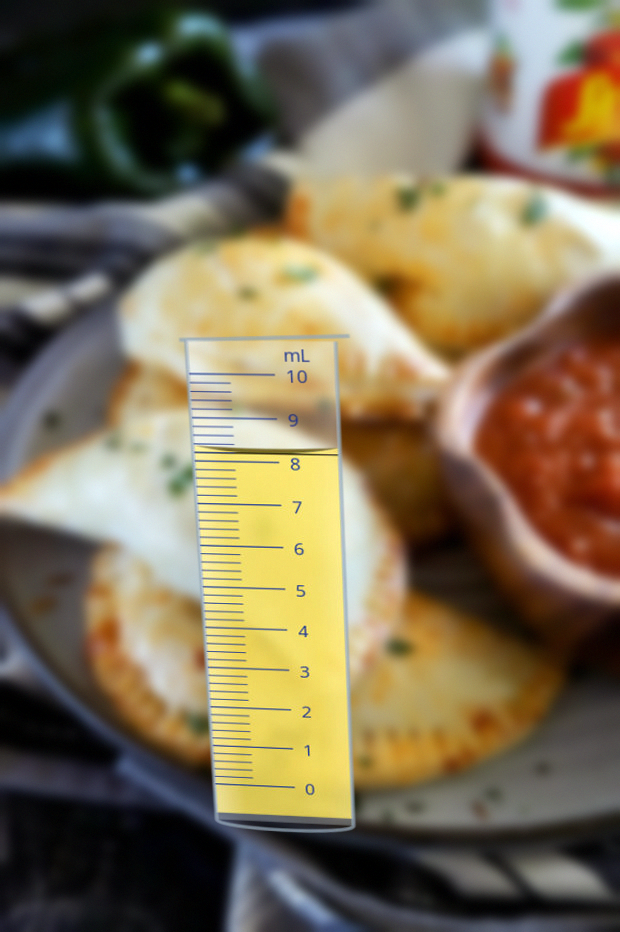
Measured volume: 8.2 mL
